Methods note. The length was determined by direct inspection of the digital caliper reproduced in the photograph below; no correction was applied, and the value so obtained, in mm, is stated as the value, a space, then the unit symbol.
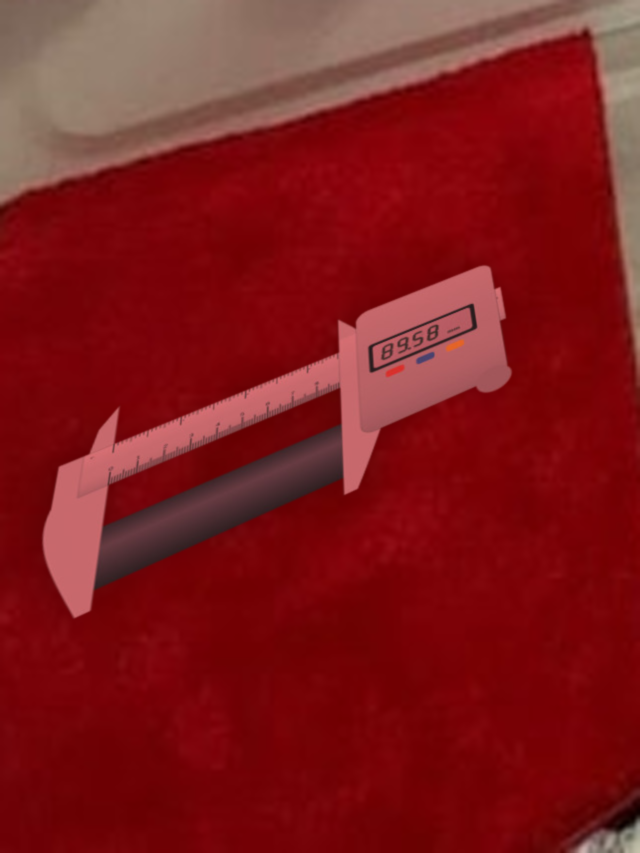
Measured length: 89.58 mm
